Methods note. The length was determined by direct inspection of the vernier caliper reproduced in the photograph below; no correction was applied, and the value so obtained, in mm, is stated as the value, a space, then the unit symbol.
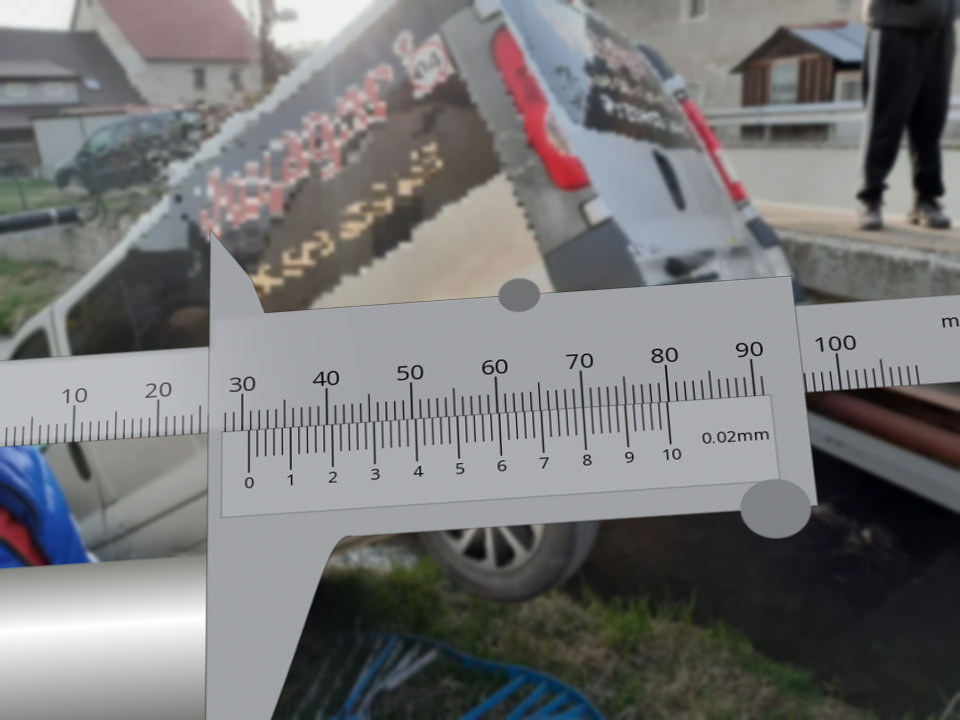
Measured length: 30.8 mm
